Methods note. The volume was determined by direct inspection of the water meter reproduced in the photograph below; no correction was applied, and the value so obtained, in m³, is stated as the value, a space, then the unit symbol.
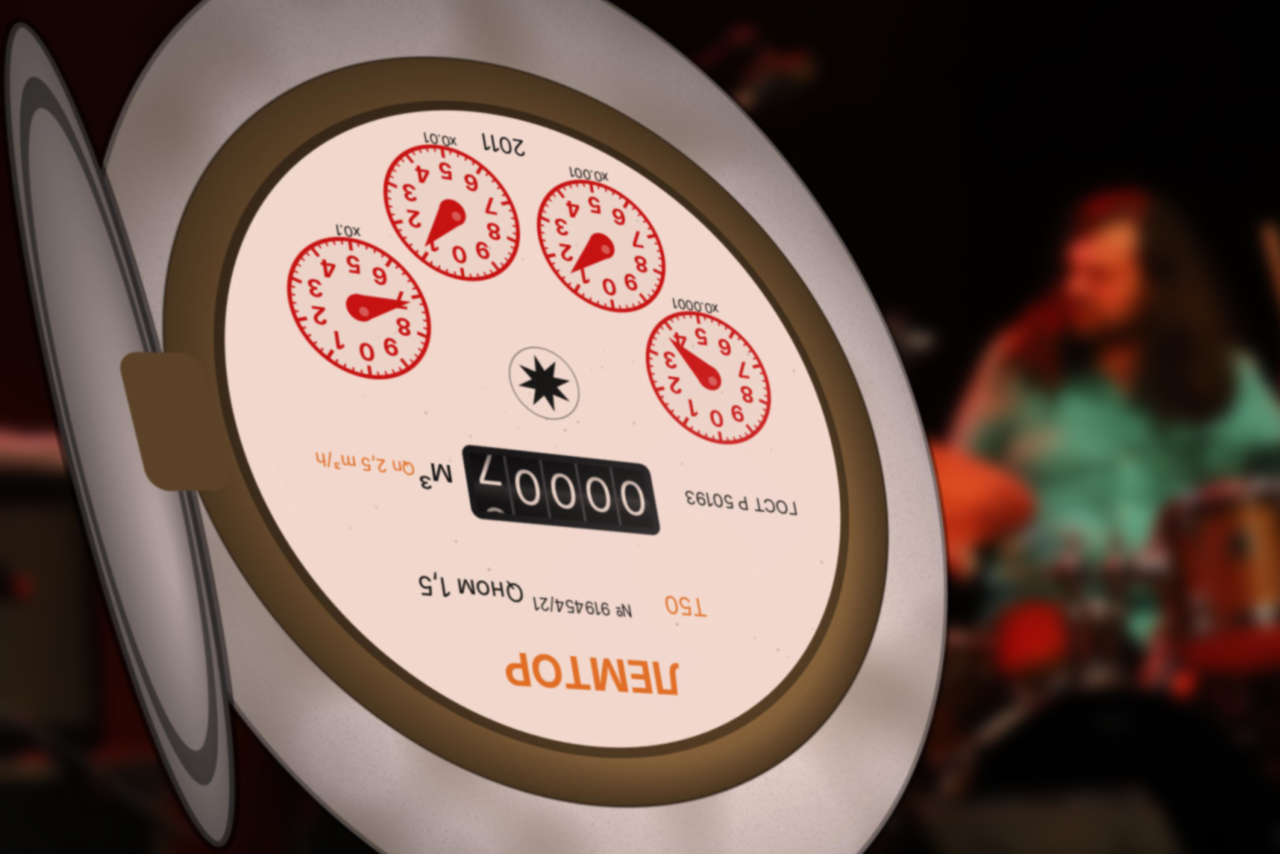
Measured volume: 6.7113 m³
